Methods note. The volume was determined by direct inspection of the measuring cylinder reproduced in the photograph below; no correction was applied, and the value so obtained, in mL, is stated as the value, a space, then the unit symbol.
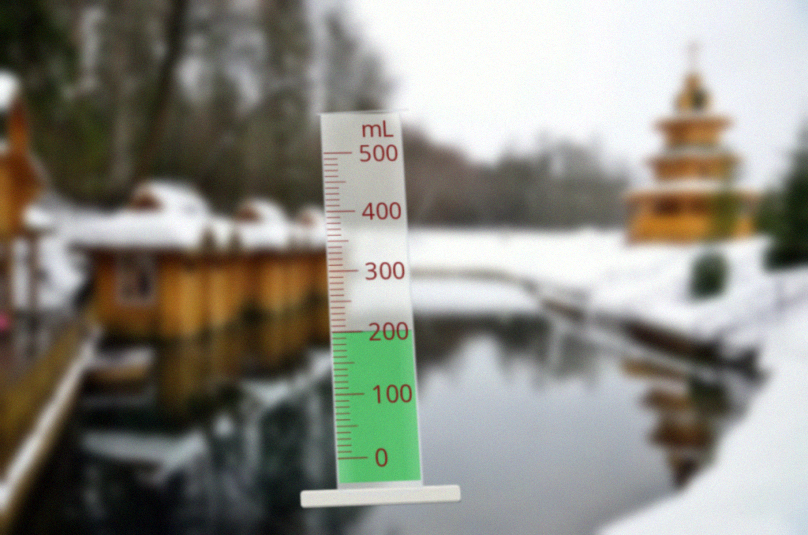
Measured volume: 200 mL
